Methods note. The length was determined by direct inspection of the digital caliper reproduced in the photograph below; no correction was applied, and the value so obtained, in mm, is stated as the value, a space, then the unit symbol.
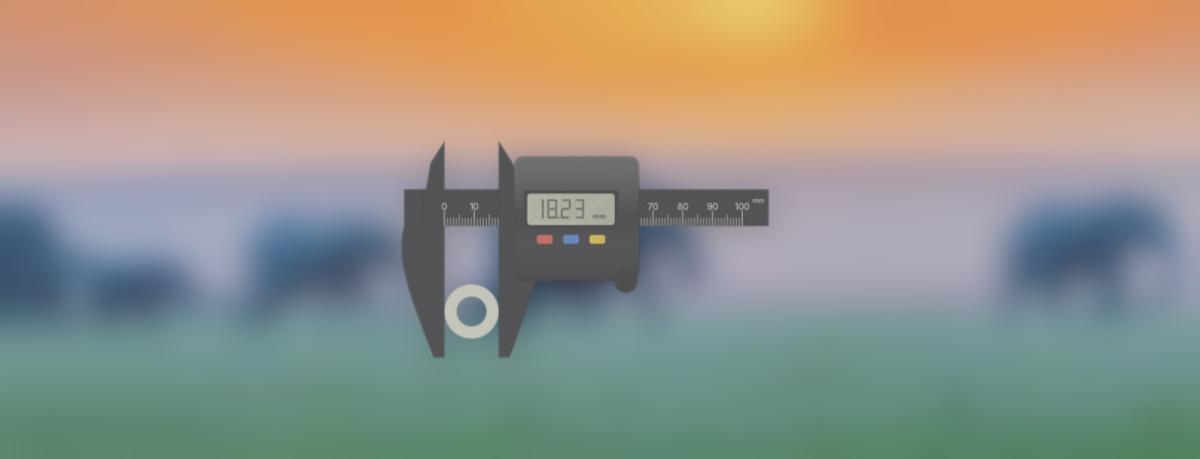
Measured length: 18.23 mm
